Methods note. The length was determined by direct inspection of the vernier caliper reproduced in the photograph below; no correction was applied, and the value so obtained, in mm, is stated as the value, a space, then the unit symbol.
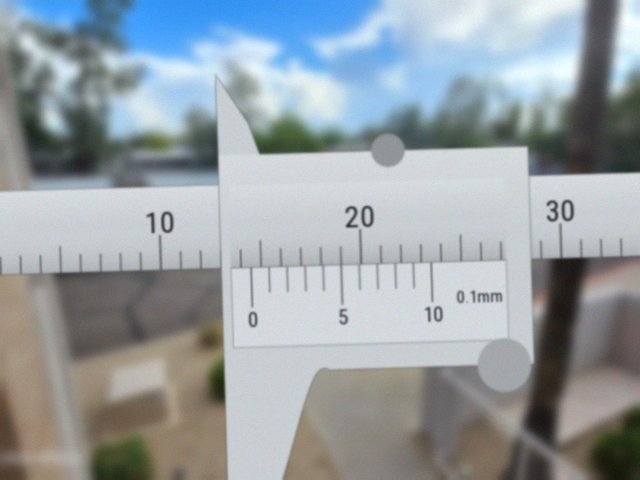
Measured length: 14.5 mm
